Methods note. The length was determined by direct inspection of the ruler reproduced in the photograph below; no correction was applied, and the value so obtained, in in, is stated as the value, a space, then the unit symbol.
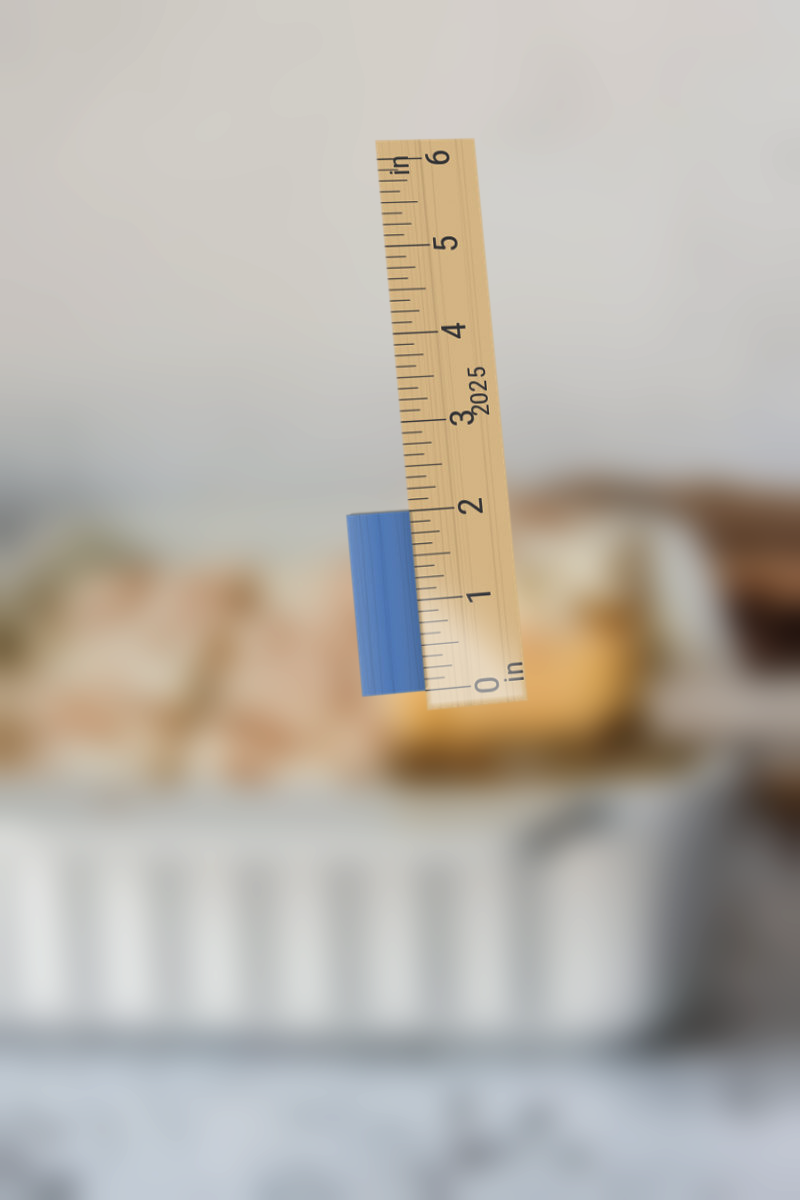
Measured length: 2 in
